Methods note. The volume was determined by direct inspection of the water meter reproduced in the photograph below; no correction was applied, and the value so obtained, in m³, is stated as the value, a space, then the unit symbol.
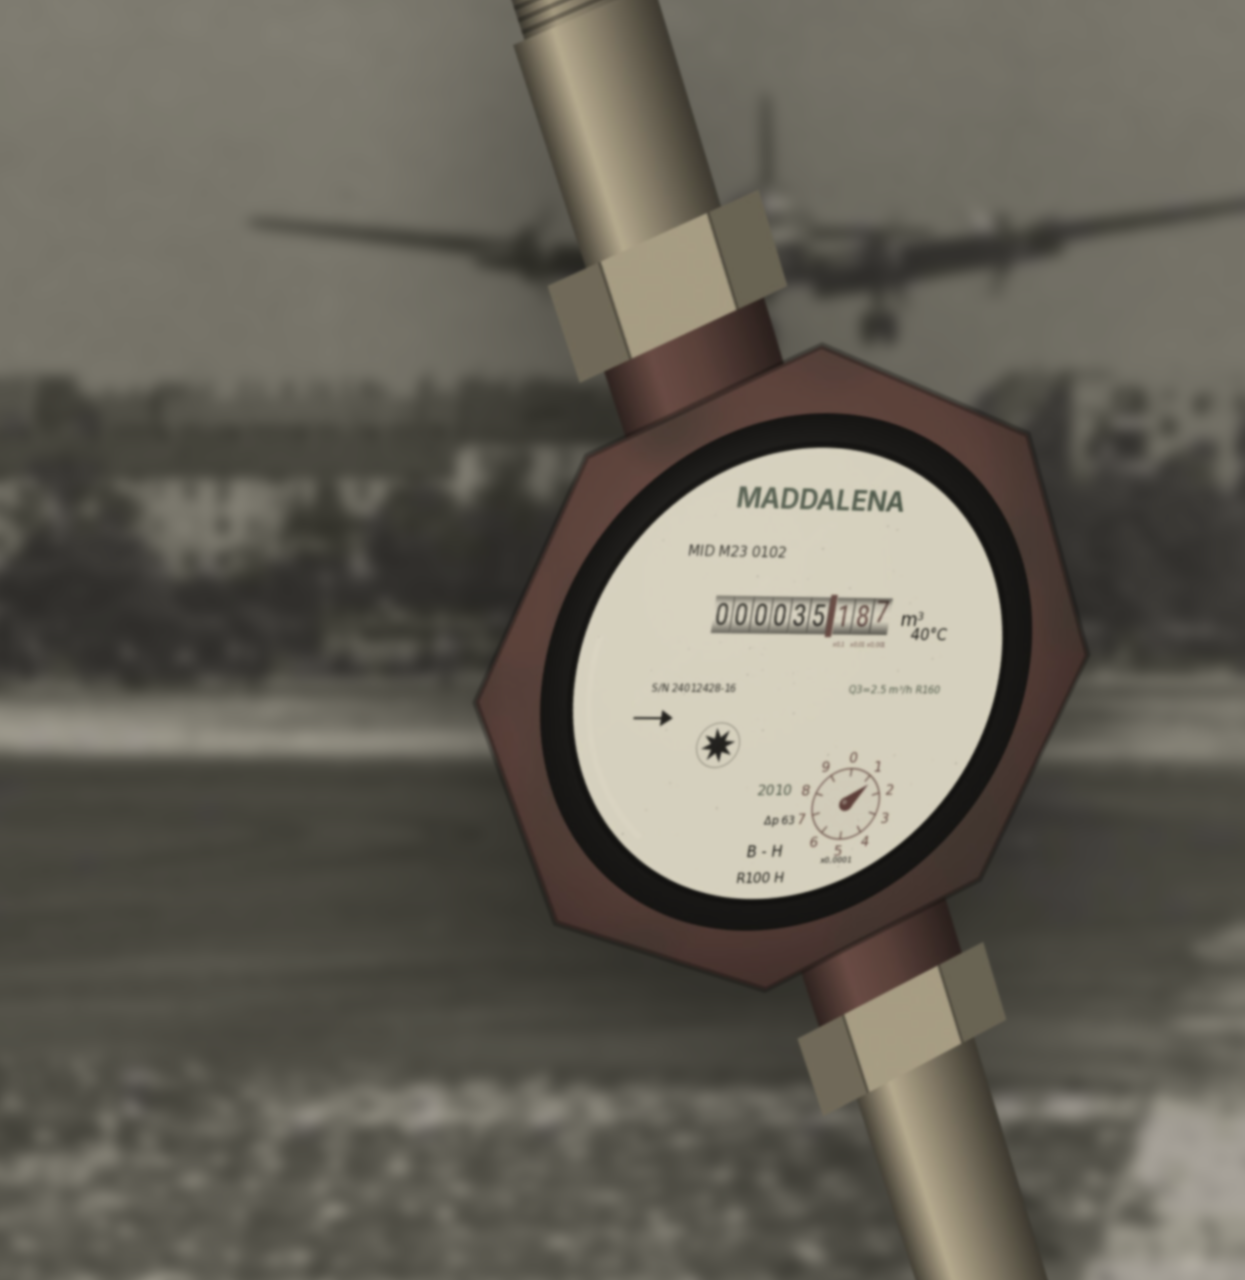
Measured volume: 35.1871 m³
